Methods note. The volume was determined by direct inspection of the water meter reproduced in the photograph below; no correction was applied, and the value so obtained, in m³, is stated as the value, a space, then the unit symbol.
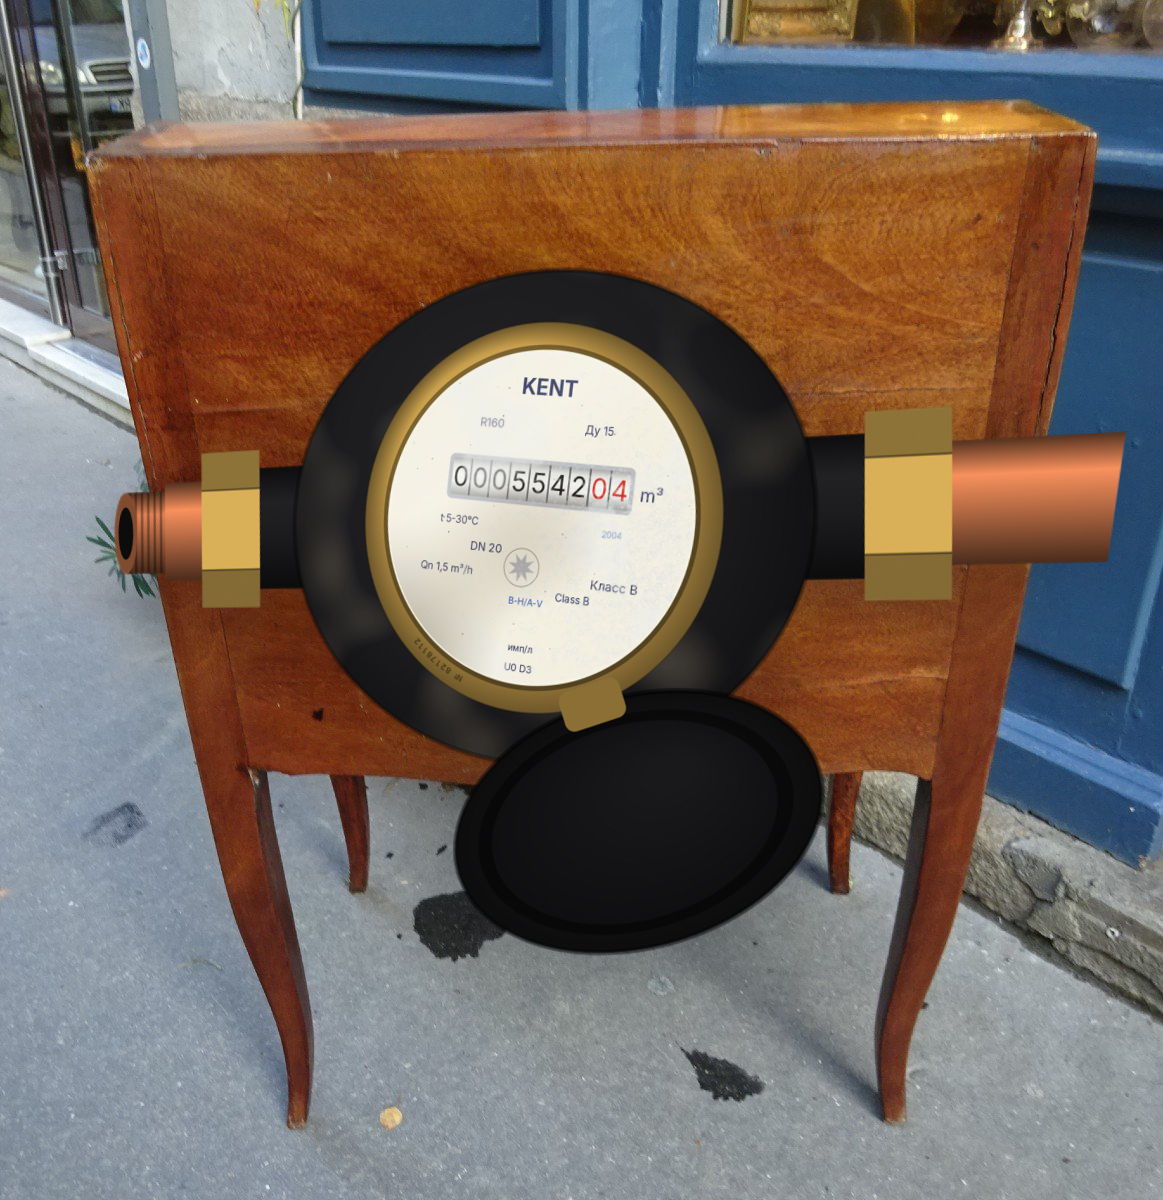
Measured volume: 5542.04 m³
